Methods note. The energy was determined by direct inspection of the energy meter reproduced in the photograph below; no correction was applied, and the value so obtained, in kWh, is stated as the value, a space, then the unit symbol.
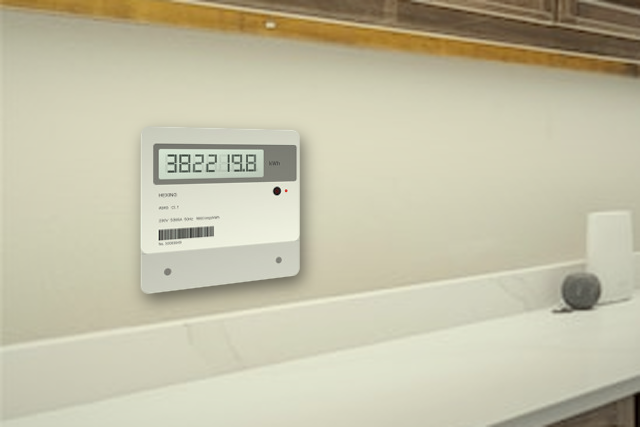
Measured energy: 382219.8 kWh
